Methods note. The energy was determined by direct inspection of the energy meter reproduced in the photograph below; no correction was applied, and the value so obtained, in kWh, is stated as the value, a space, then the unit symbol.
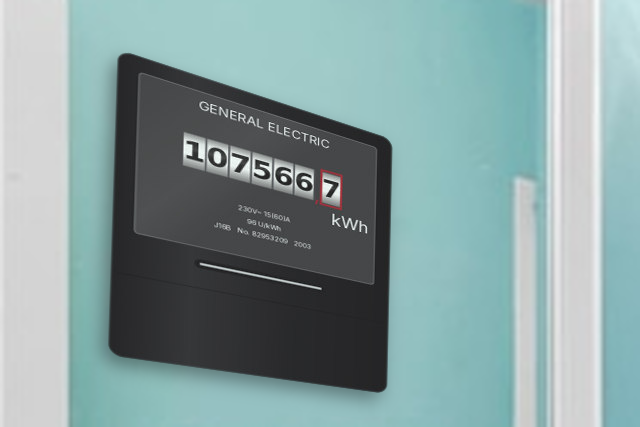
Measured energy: 107566.7 kWh
